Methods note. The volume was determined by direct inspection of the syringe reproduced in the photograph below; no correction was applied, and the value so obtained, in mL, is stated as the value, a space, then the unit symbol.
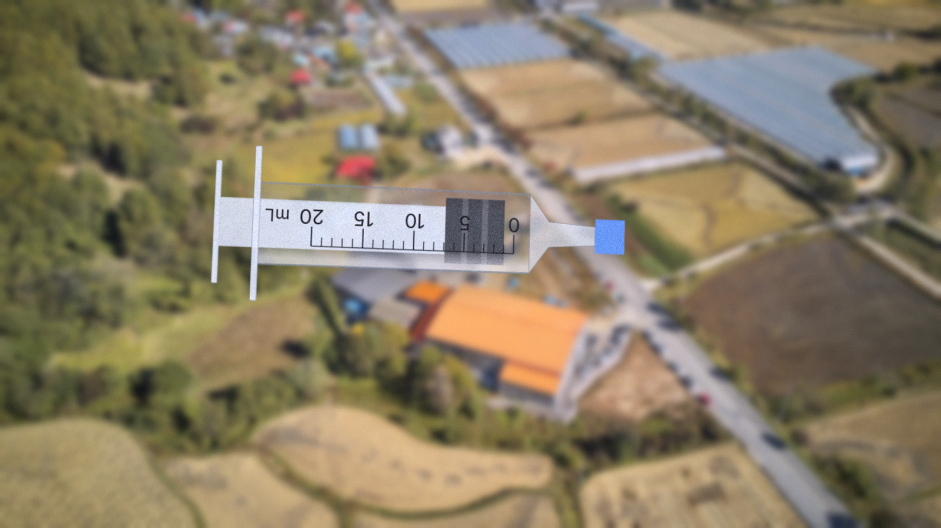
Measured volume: 1 mL
